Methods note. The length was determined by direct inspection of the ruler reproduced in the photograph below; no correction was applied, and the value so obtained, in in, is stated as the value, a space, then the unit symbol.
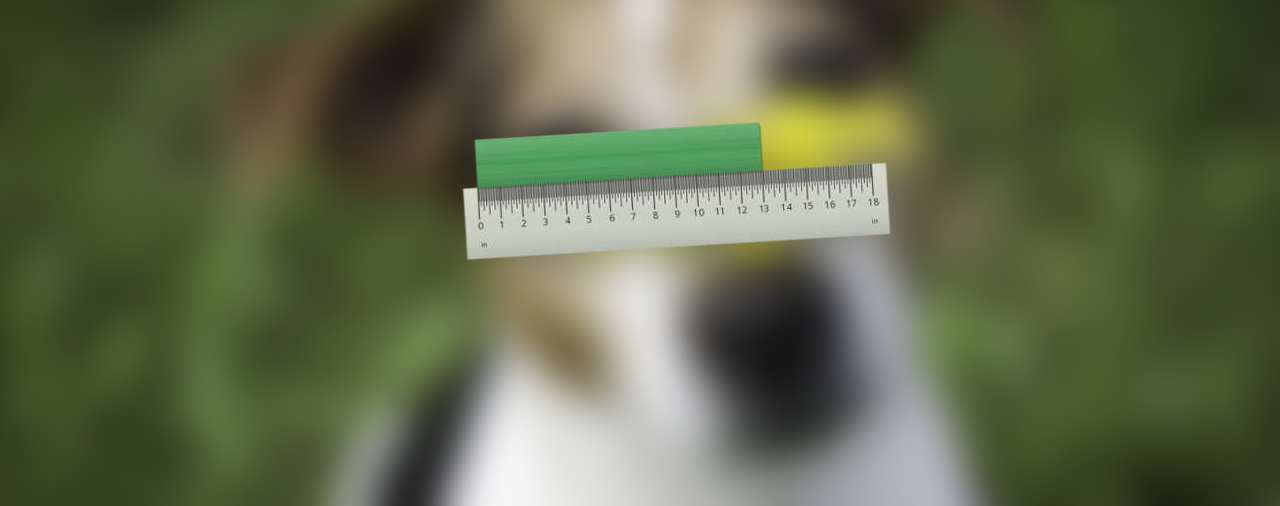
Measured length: 13 in
